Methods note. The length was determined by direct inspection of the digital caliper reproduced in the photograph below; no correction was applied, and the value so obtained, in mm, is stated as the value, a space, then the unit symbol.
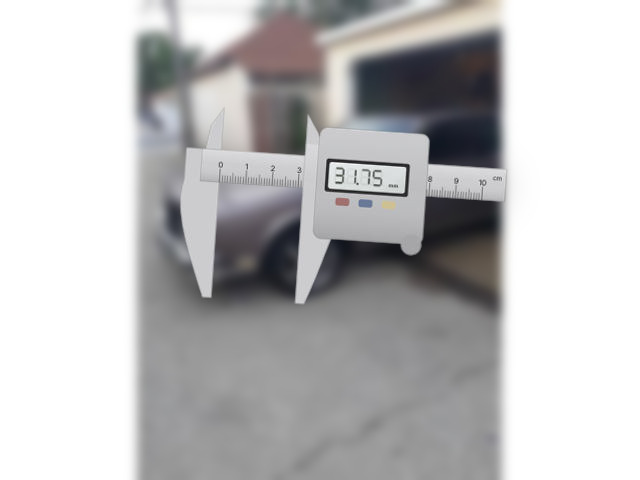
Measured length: 31.75 mm
